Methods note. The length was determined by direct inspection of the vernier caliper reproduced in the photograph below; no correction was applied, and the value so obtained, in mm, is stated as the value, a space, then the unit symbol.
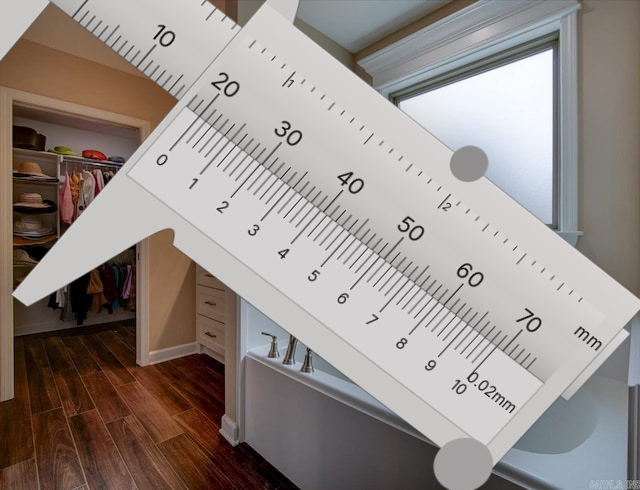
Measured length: 20.0 mm
